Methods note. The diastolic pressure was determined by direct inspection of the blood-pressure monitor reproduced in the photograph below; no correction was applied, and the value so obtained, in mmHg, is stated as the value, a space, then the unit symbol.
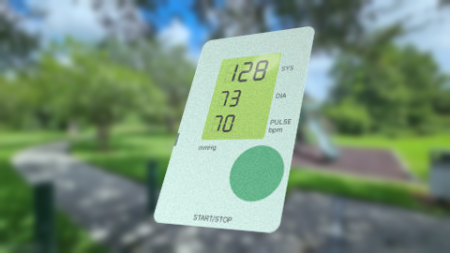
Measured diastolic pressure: 73 mmHg
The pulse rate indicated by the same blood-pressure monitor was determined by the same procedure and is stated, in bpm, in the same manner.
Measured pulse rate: 70 bpm
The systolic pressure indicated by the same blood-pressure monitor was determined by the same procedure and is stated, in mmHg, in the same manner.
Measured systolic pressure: 128 mmHg
